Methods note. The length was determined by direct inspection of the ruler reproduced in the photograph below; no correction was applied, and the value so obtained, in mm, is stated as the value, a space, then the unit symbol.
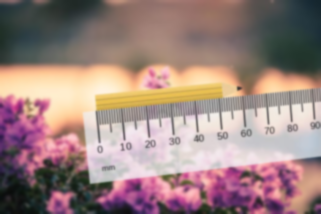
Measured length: 60 mm
